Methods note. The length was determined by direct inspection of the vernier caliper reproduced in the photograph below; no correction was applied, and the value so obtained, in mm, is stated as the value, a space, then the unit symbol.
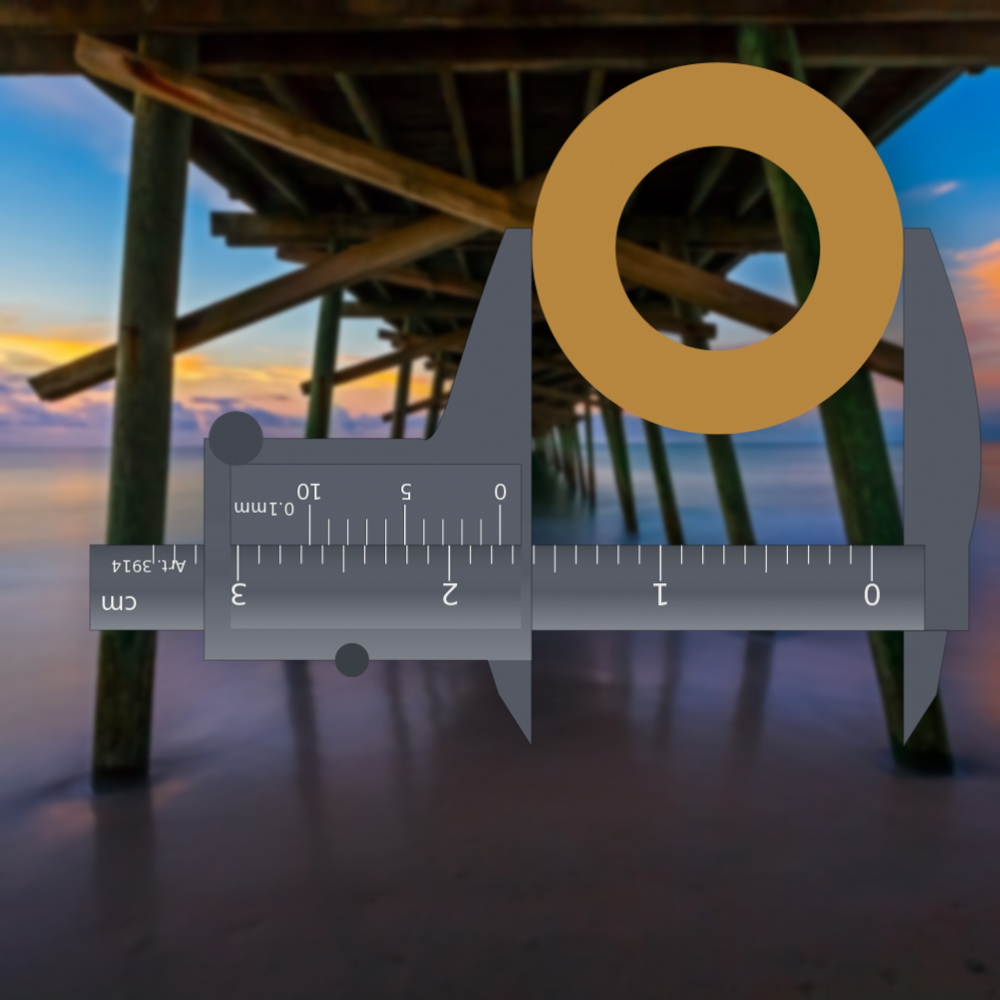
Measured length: 17.6 mm
